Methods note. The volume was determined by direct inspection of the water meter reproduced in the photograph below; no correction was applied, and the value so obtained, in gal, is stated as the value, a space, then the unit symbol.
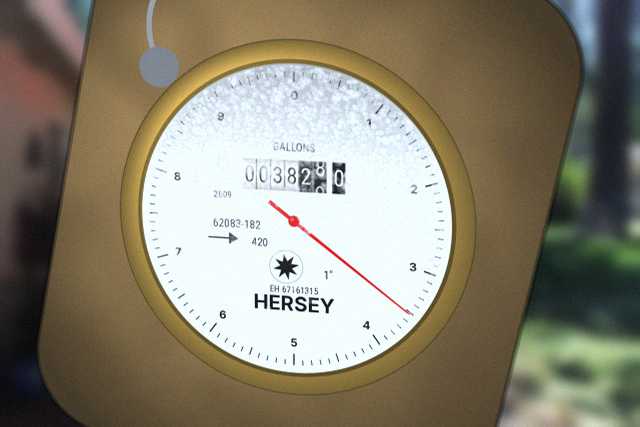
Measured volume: 38283.5 gal
